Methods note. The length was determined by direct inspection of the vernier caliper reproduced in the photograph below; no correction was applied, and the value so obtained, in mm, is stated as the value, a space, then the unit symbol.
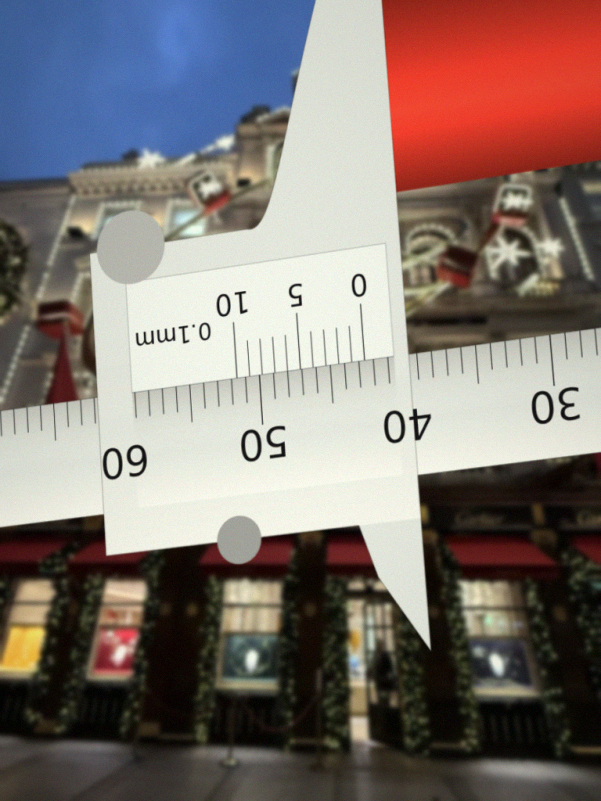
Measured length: 42.6 mm
